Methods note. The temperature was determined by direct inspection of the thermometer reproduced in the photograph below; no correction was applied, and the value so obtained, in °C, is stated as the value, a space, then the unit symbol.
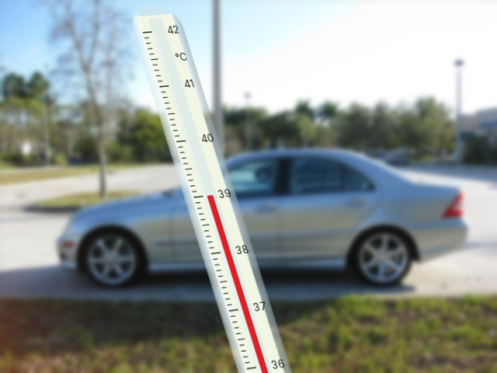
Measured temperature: 39 °C
